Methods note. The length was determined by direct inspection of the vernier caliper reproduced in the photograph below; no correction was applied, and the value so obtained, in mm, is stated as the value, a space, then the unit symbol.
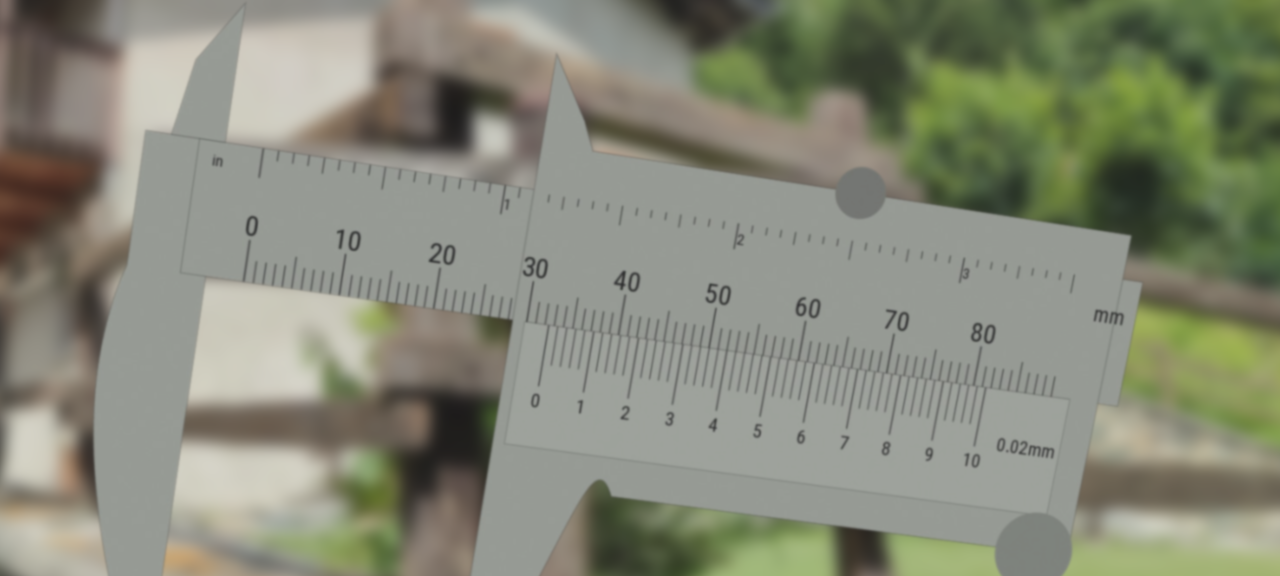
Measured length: 32.4 mm
